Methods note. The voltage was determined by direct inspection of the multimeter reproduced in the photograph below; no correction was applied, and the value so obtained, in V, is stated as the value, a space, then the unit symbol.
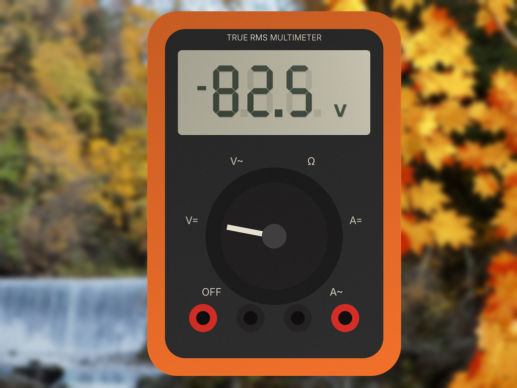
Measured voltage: -82.5 V
